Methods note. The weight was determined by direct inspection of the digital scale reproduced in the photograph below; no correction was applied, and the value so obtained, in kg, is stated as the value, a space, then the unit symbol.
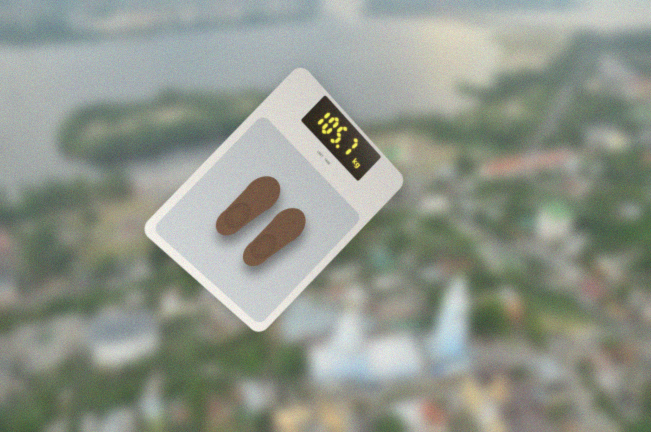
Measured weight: 105.7 kg
